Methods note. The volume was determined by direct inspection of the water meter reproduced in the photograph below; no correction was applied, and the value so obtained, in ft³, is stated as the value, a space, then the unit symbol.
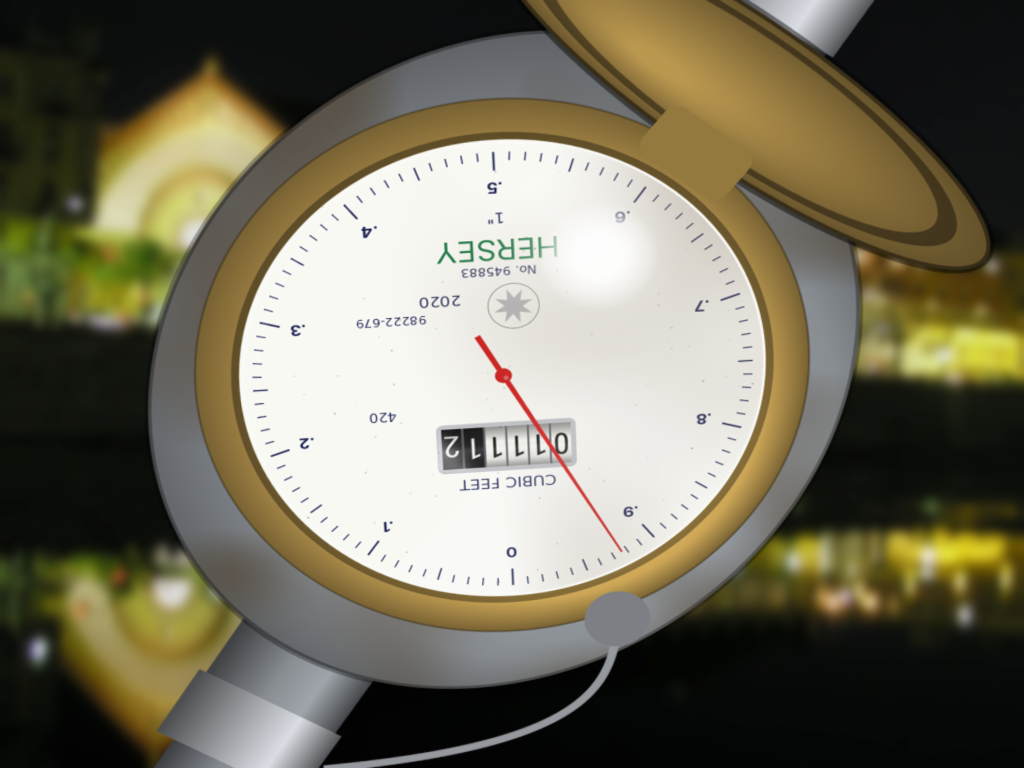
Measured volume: 11111.92 ft³
